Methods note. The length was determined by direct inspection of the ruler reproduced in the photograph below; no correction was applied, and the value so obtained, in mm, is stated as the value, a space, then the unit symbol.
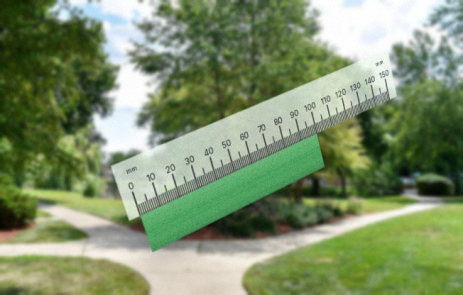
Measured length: 100 mm
